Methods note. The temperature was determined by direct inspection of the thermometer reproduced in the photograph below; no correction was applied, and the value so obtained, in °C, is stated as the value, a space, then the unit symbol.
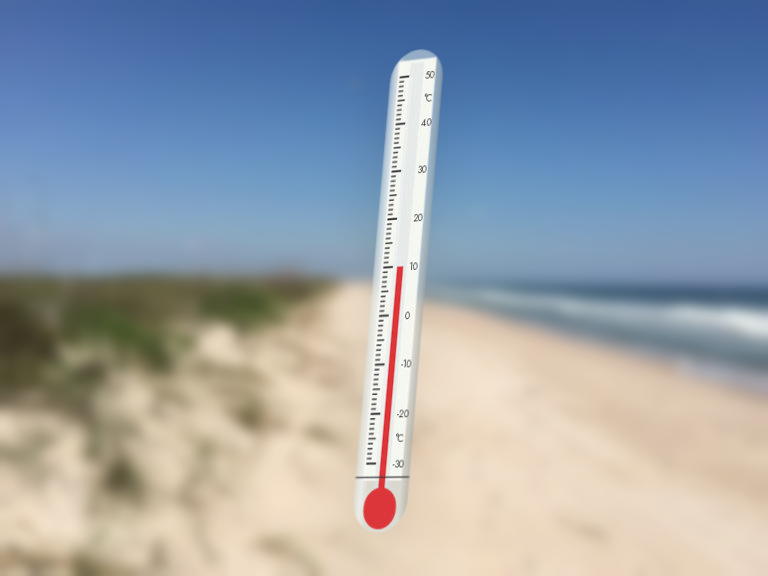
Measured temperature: 10 °C
